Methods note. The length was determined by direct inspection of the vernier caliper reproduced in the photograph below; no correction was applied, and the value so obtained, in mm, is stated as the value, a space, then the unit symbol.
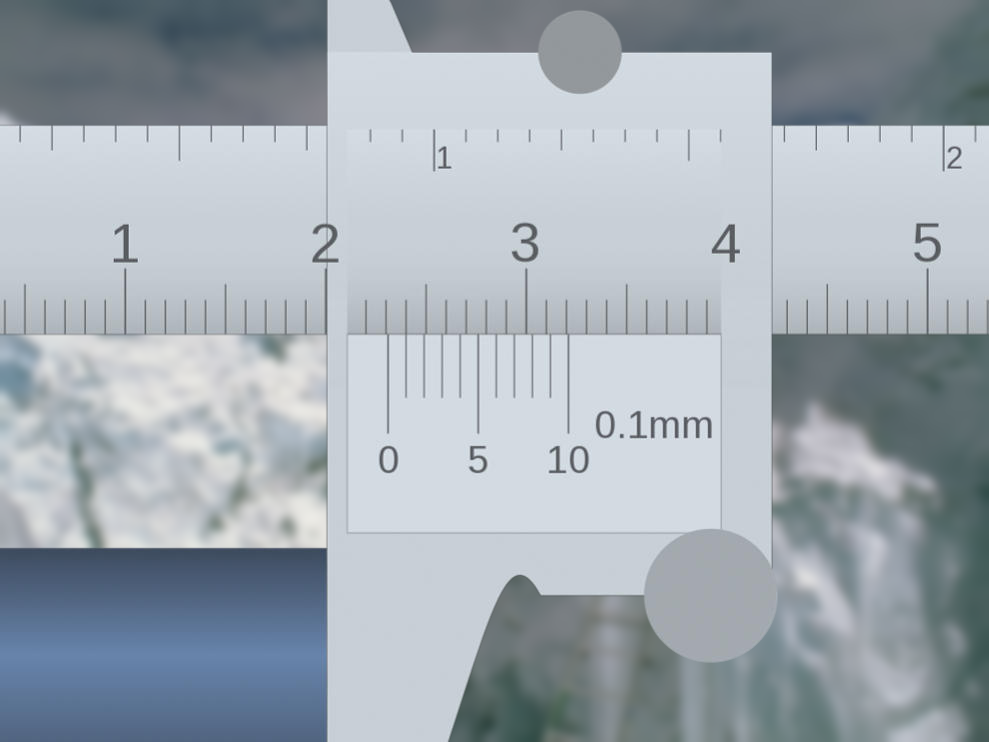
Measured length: 23.1 mm
